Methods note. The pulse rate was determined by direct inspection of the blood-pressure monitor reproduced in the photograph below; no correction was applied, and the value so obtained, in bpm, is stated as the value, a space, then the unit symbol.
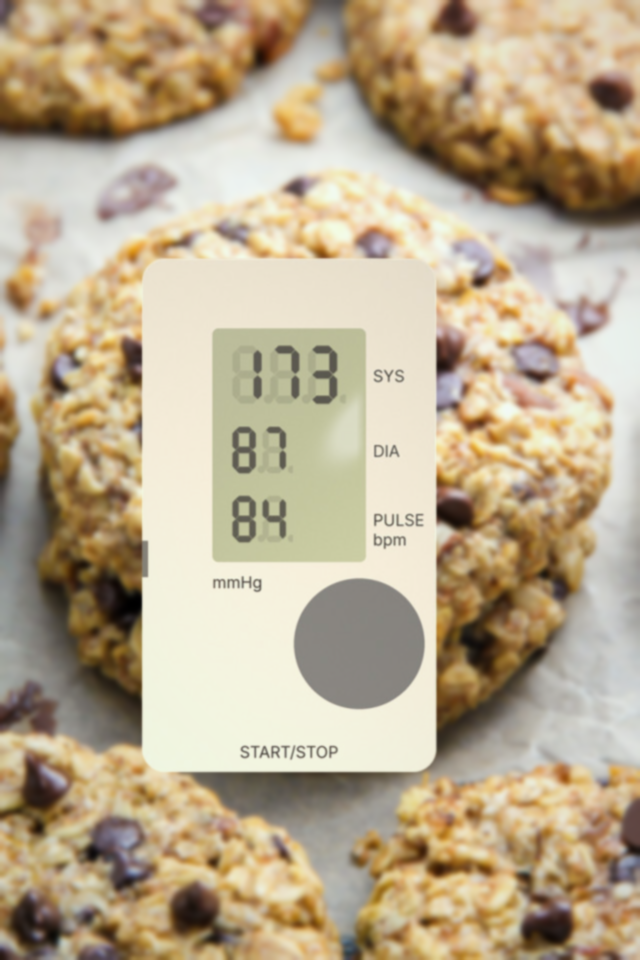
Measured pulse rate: 84 bpm
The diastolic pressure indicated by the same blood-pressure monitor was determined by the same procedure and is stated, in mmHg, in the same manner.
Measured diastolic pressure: 87 mmHg
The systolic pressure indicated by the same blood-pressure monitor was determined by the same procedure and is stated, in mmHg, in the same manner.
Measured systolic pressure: 173 mmHg
